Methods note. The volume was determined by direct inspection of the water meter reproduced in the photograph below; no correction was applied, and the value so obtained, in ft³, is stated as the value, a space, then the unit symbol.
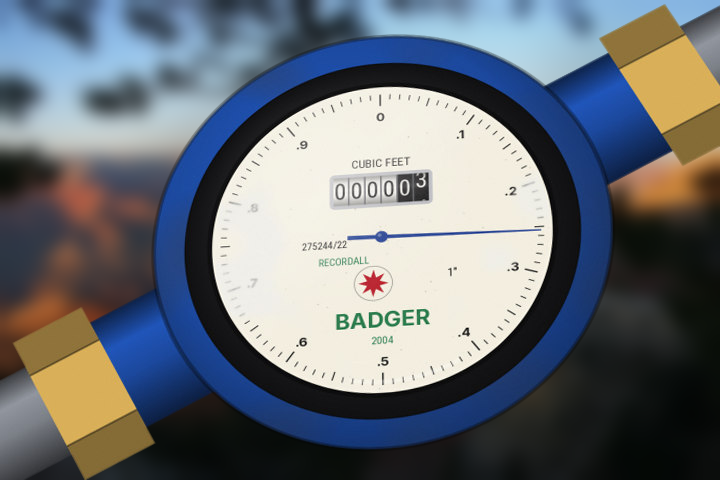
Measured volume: 3.25 ft³
